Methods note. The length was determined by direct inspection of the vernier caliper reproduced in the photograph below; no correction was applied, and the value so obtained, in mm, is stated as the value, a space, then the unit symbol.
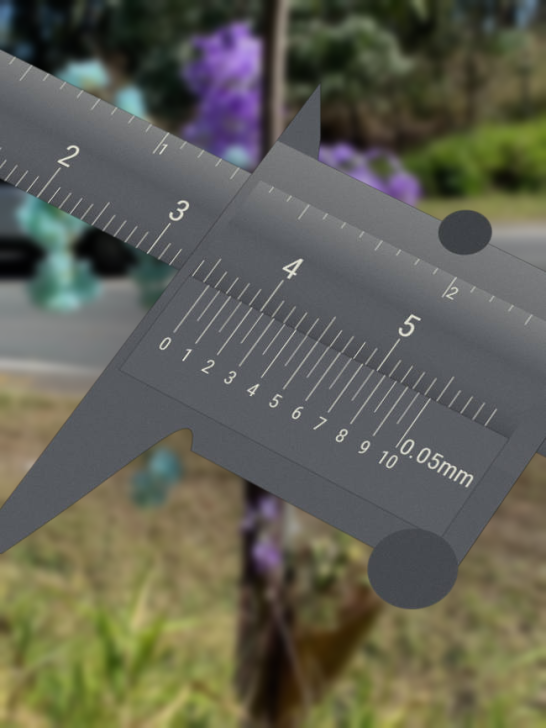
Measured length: 35.5 mm
